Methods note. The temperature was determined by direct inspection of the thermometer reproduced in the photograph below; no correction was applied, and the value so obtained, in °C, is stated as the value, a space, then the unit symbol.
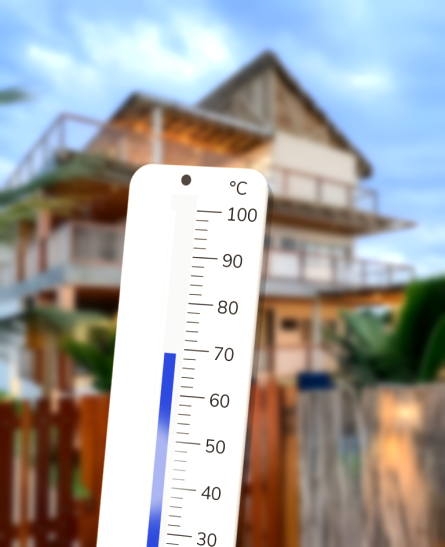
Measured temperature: 69 °C
